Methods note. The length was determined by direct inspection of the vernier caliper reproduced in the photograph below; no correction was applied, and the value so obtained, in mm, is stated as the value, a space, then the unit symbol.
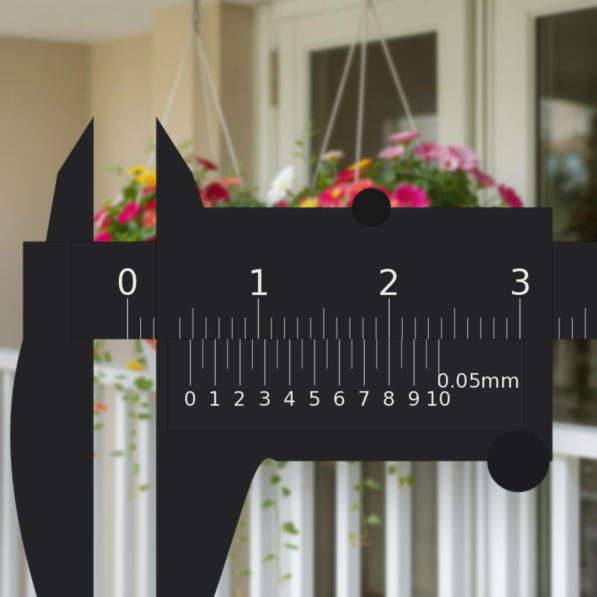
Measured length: 4.8 mm
